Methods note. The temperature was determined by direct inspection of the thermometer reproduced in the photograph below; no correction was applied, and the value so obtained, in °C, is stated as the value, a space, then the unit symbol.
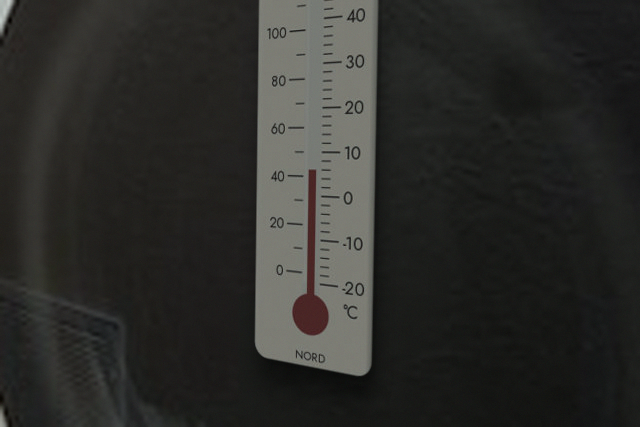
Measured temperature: 6 °C
